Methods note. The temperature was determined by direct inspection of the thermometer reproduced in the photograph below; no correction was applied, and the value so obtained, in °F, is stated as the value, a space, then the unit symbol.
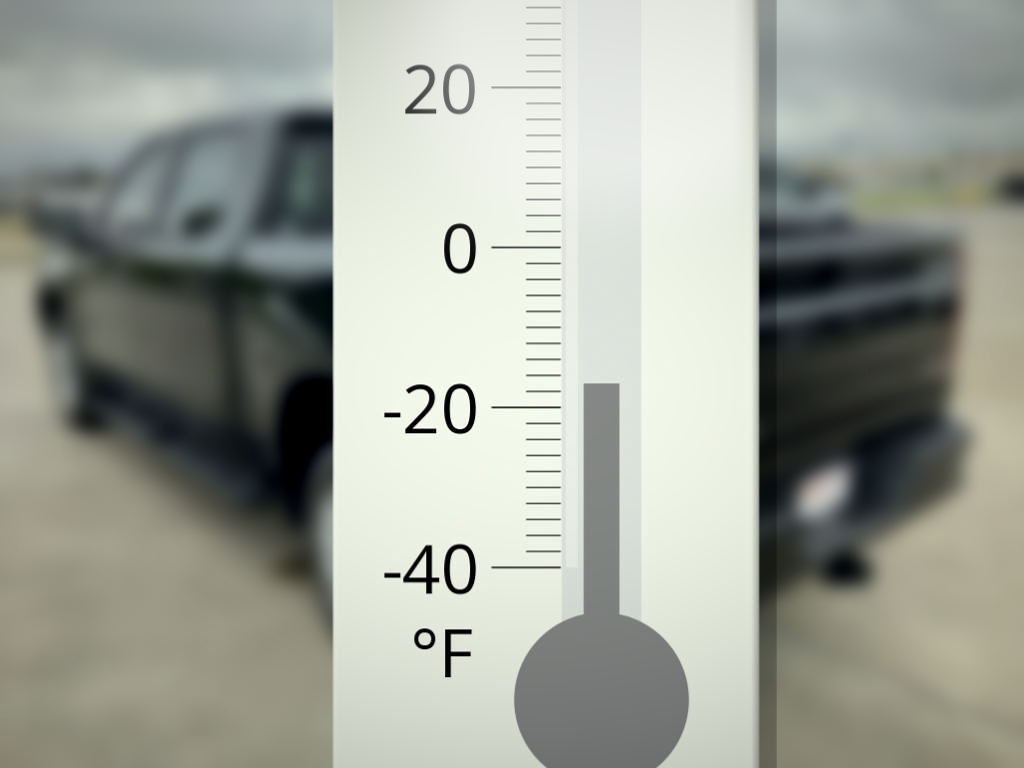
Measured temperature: -17 °F
